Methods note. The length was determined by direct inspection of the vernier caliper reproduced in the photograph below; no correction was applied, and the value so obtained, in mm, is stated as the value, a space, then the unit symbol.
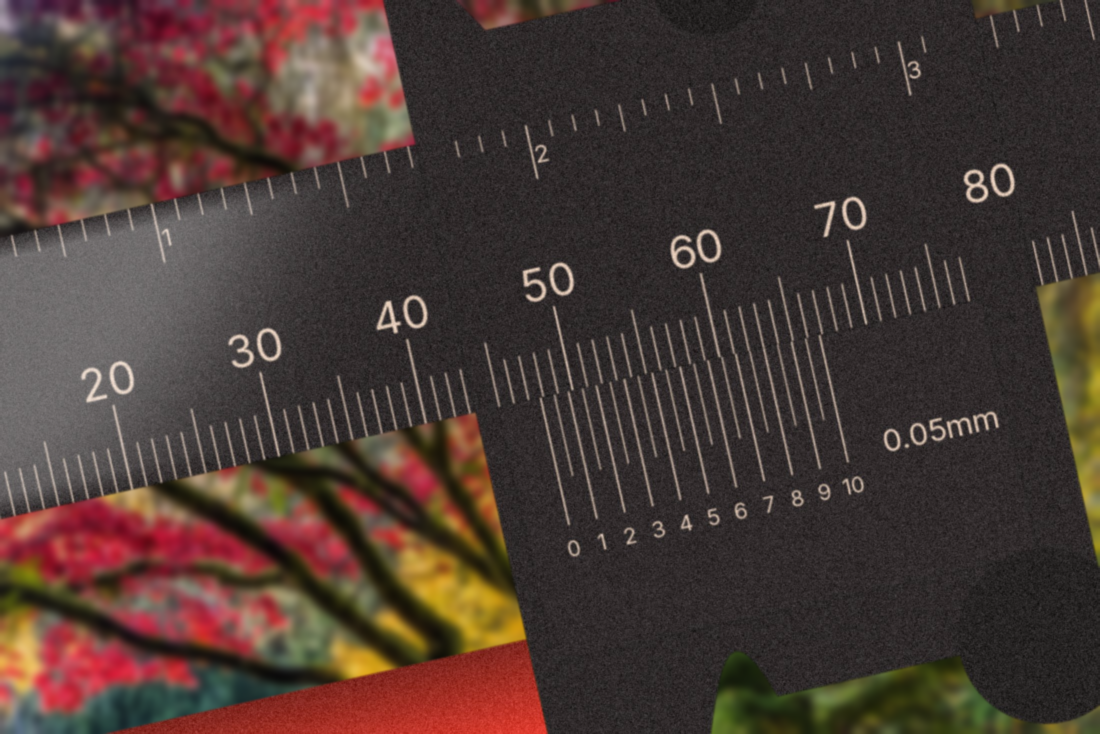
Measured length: 47.8 mm
